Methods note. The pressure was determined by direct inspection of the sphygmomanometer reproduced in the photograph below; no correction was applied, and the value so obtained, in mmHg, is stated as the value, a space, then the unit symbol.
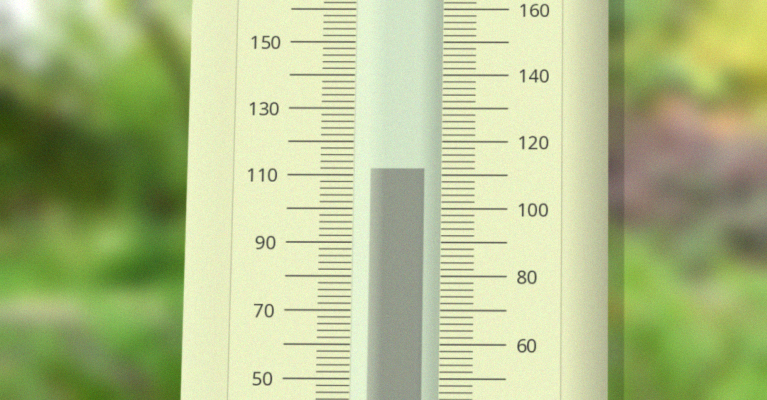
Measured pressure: 112 mmHg
